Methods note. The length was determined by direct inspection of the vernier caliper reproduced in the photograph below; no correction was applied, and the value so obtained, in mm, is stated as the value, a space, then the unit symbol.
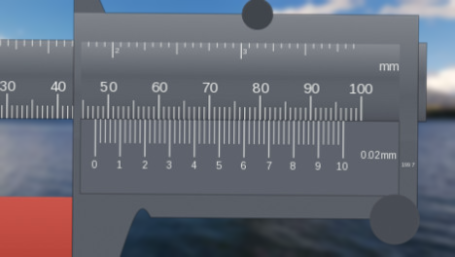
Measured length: 47.5 mm
